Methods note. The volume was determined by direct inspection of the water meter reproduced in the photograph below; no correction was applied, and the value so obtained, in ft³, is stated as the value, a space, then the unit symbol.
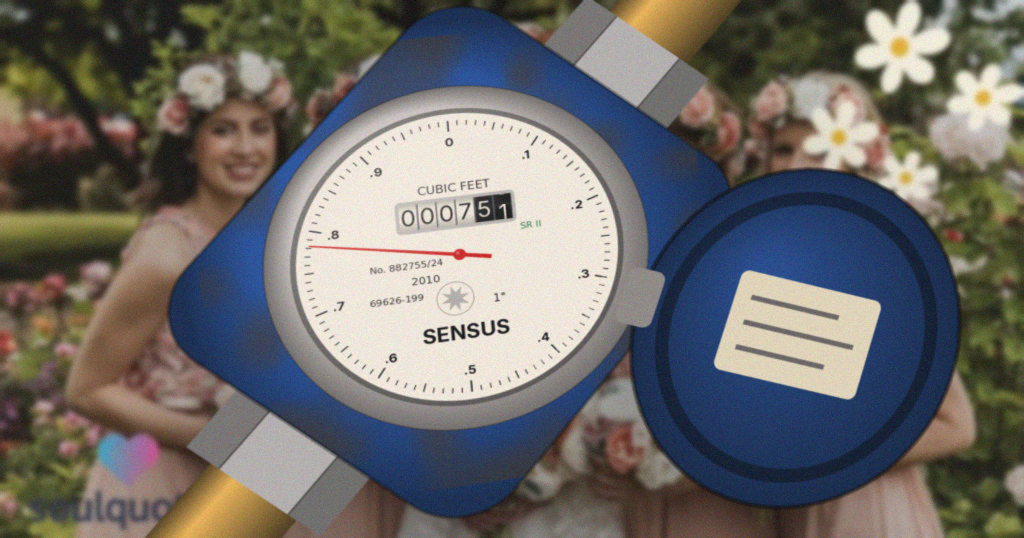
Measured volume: 750.78 ft³
